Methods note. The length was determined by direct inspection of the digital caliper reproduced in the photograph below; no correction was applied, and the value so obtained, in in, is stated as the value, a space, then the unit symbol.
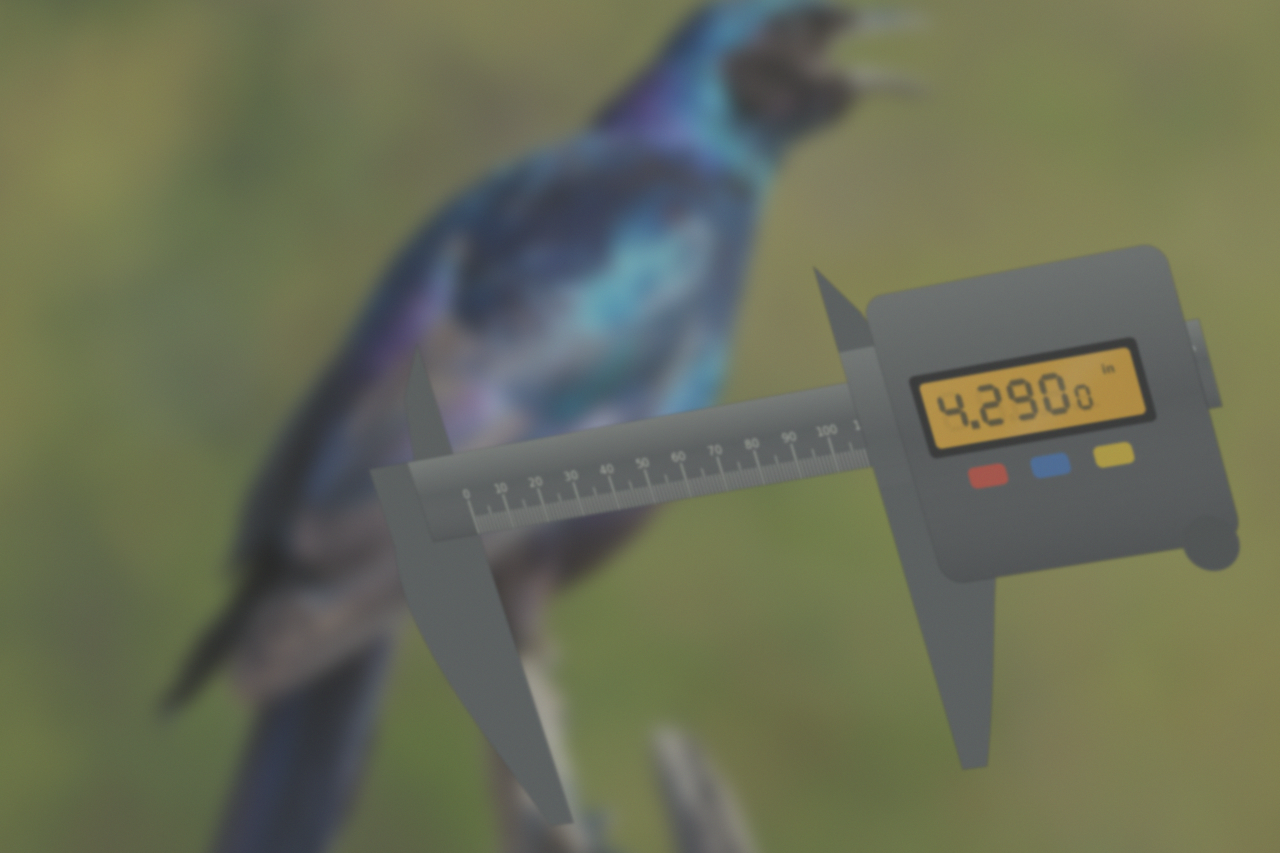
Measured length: 4.2900 in
